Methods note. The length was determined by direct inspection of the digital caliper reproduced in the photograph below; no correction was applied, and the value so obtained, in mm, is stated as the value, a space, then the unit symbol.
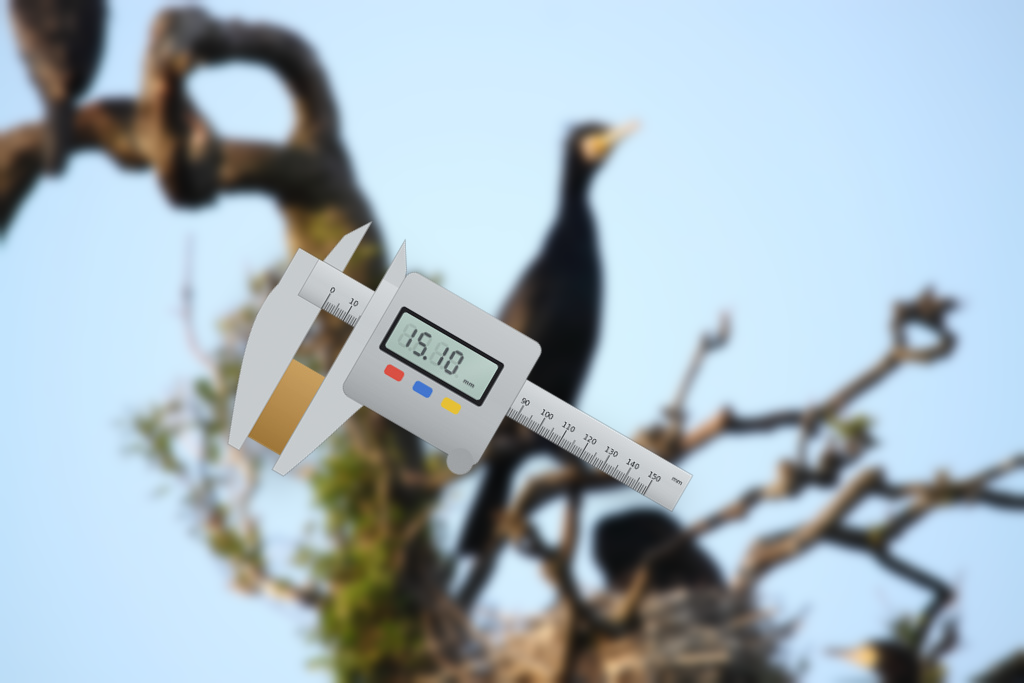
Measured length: 15.10 mm
